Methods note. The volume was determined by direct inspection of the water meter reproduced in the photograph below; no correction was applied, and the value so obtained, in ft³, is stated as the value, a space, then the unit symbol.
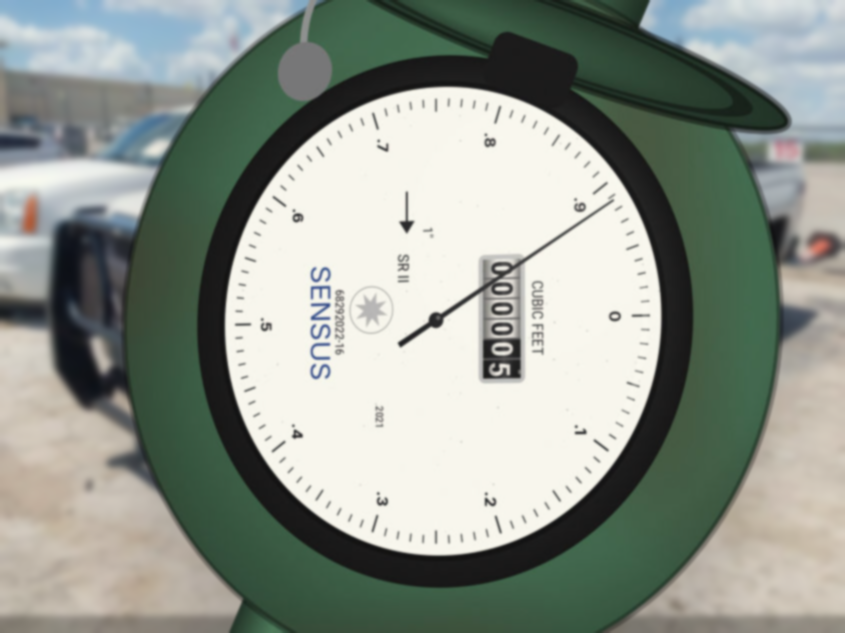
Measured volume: 4.91 ft³
